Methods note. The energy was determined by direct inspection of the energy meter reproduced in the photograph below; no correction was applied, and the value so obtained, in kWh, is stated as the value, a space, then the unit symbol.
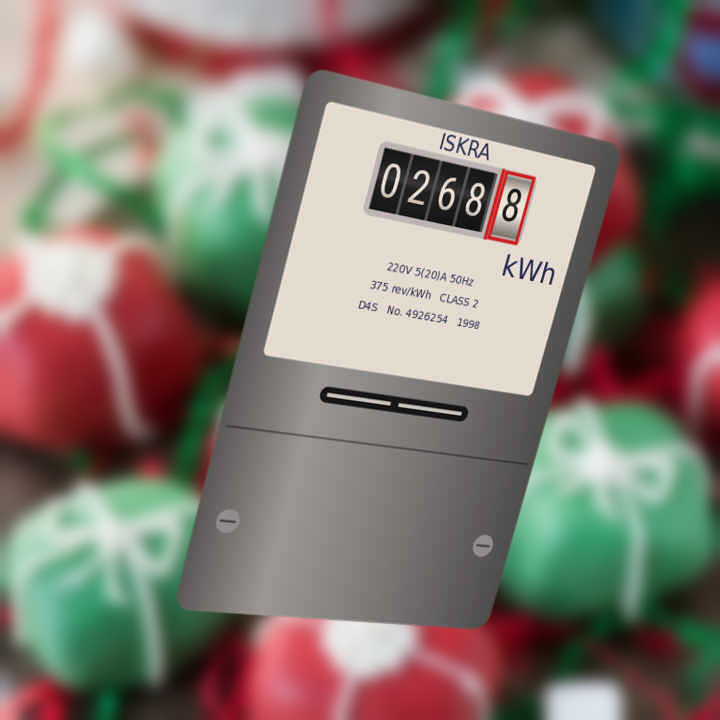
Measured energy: 268.8 kWh
